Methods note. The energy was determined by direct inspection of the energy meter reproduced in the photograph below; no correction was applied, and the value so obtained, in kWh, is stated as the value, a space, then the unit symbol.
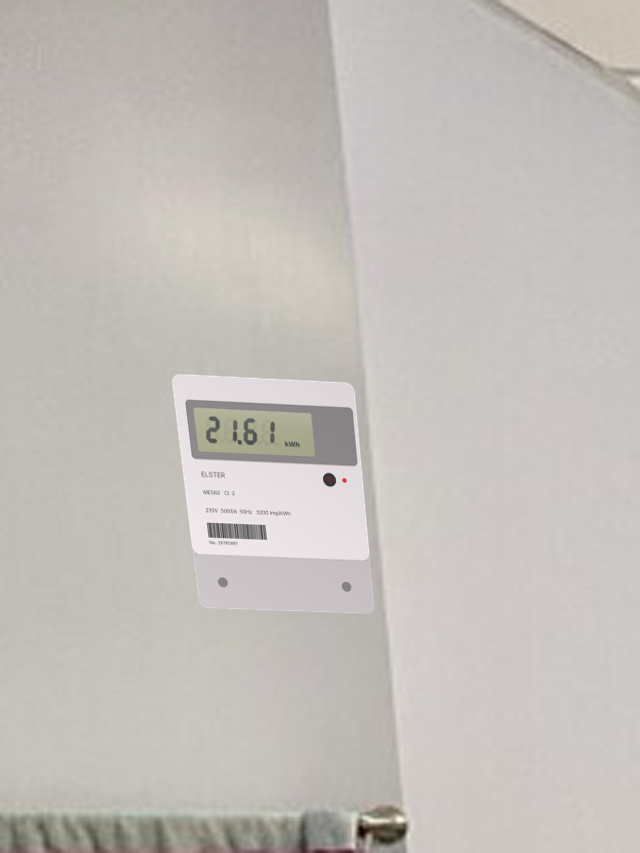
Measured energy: 21.61 kWh
